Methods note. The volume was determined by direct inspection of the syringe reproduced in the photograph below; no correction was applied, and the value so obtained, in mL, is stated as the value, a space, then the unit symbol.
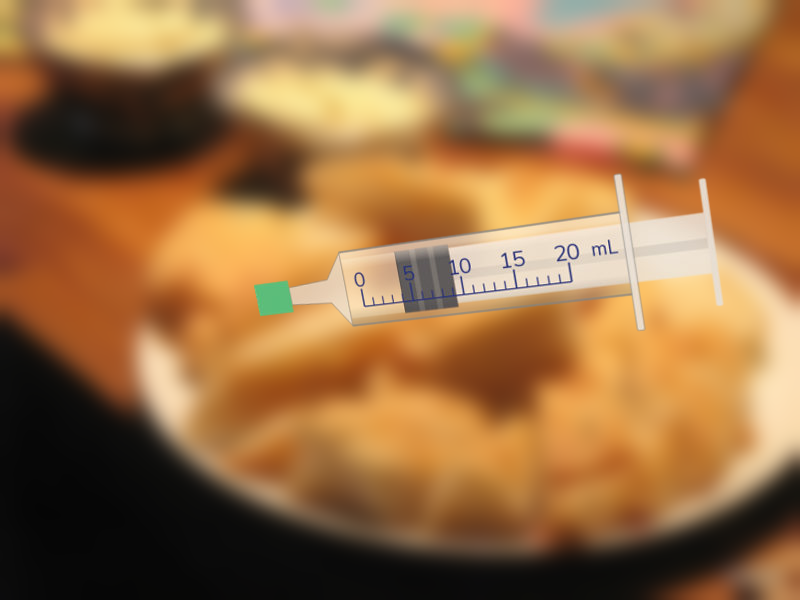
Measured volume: 4 mL
